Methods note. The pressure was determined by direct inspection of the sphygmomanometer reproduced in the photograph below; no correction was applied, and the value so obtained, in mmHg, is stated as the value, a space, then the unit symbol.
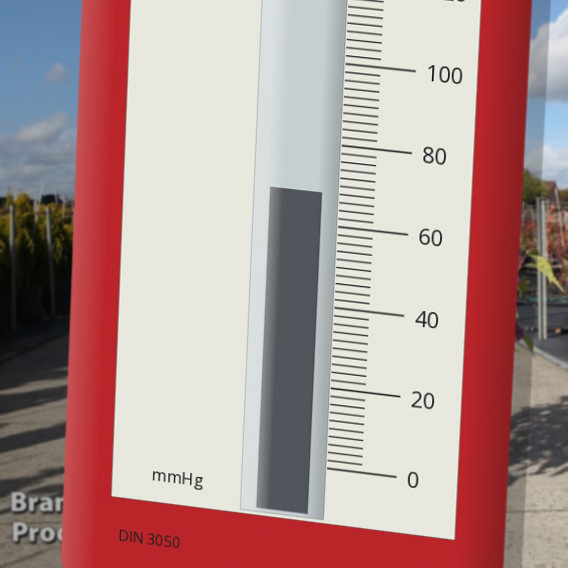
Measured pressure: 68 mmHg
